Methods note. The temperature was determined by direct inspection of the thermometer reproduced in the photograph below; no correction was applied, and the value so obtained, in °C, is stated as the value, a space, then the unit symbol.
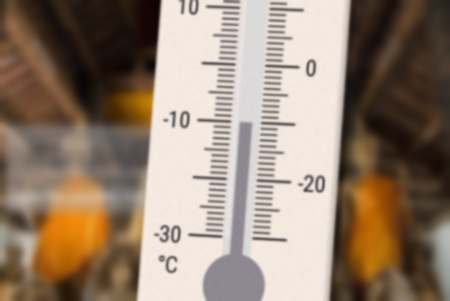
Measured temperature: -10 °C
